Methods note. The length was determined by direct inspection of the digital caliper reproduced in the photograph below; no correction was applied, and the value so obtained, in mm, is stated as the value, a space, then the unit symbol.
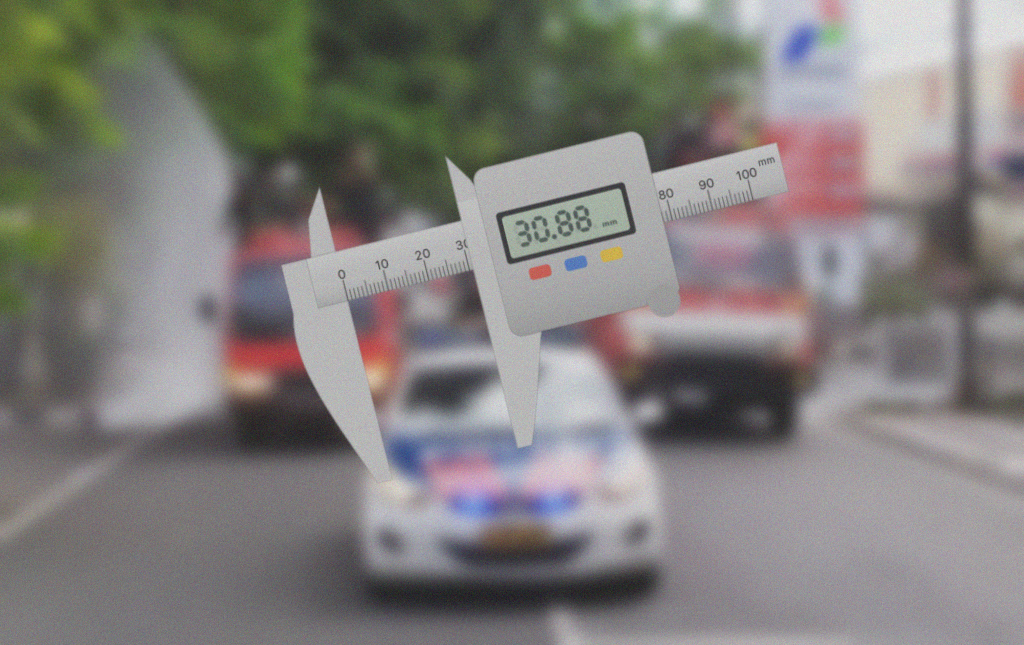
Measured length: 30.88 mm
